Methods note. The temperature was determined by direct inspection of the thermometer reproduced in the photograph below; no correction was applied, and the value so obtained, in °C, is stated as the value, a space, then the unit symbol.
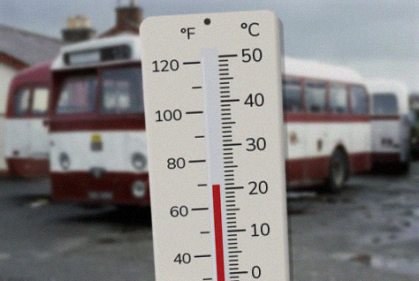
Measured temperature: 21 °C
